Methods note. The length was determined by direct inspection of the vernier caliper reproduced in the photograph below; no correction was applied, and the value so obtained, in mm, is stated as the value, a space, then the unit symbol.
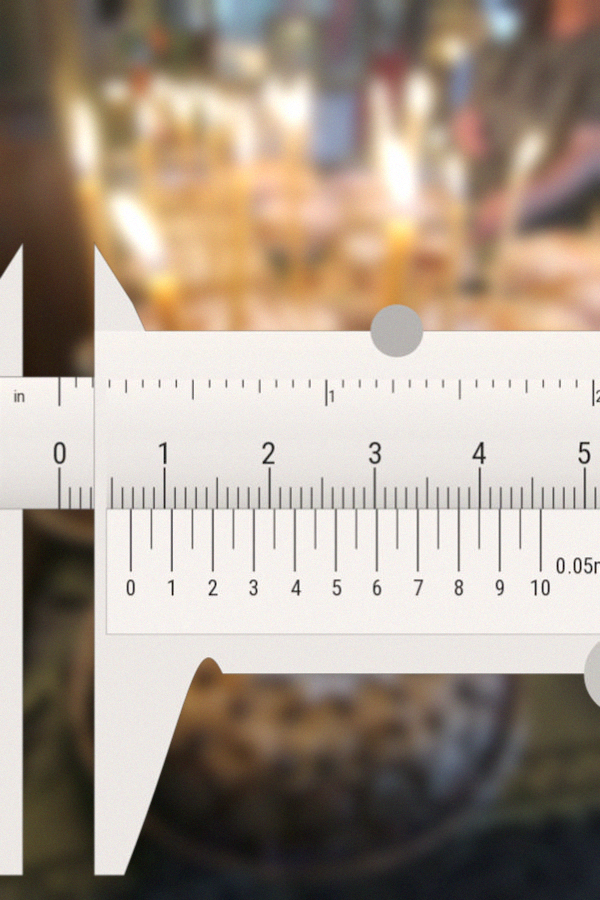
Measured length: 6.8 mm
